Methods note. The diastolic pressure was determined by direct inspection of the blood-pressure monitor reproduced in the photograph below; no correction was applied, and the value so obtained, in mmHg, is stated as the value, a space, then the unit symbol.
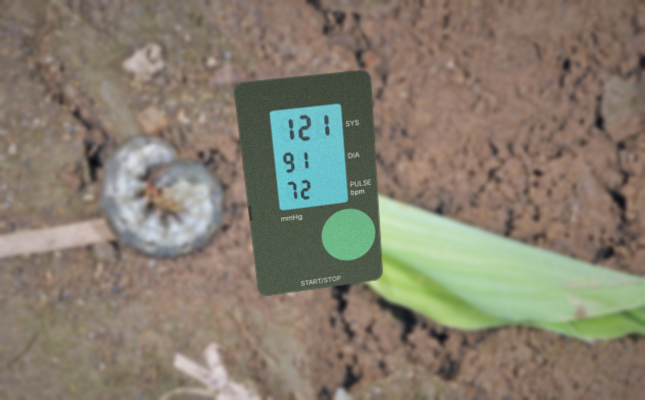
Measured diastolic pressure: 91 mmHg
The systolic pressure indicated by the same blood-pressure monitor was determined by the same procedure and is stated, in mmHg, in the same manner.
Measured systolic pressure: 121 mmHg
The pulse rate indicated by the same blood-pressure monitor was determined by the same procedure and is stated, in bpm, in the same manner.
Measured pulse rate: 72 bpm
